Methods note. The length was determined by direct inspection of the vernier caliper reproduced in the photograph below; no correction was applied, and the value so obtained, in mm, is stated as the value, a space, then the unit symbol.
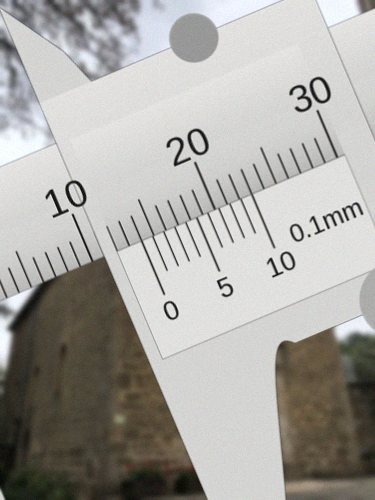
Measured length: 14.0 mm
